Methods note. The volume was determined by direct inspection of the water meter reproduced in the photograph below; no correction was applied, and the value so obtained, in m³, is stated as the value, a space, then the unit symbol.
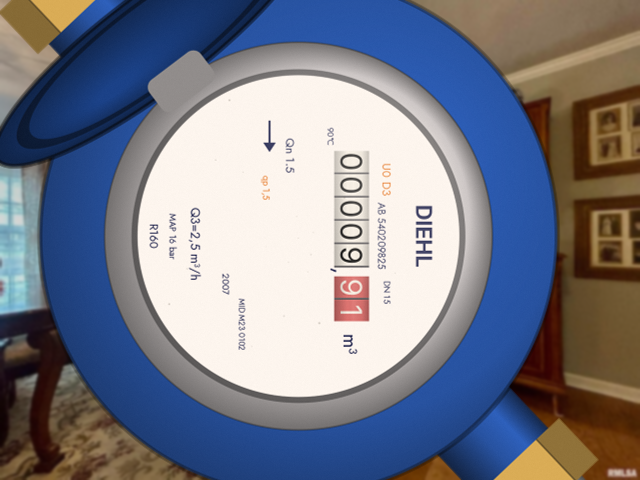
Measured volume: 9.91 m³
